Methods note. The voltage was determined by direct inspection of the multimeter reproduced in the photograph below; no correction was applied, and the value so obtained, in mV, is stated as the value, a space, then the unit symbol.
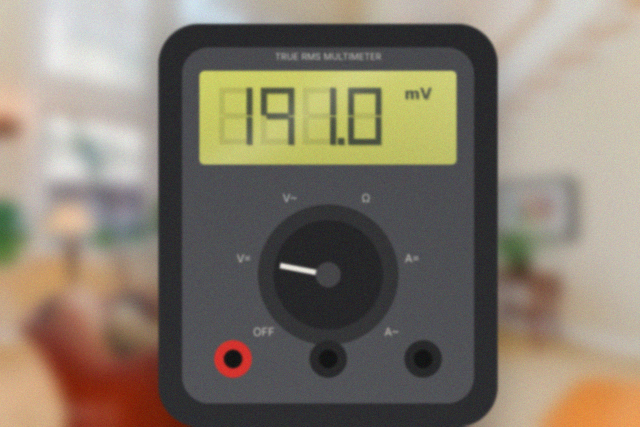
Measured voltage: 191.0 mV
